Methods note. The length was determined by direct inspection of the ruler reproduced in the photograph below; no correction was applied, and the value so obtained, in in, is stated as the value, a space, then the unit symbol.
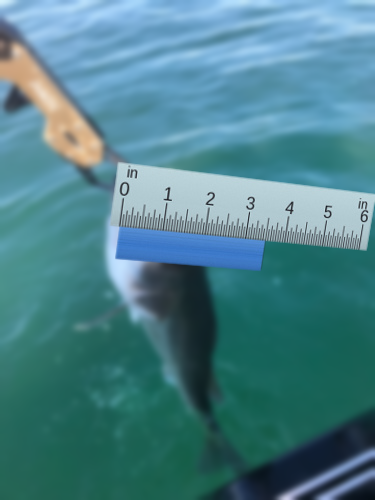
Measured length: 3.5 in
